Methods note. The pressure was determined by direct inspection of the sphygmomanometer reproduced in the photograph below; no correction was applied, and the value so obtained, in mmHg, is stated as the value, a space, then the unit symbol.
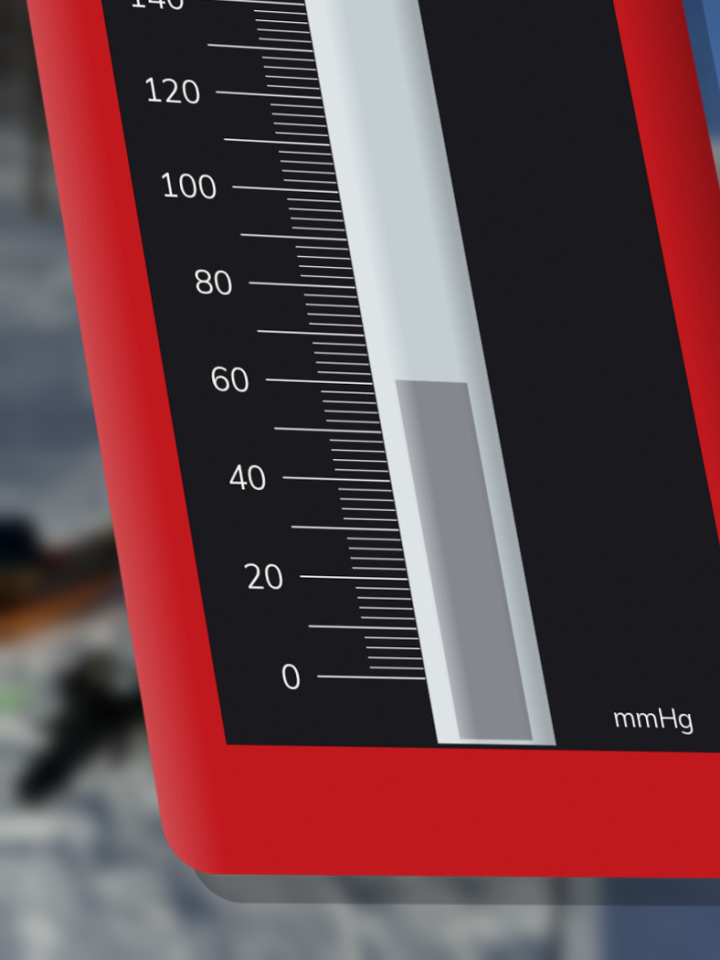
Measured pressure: 61 mmHg
